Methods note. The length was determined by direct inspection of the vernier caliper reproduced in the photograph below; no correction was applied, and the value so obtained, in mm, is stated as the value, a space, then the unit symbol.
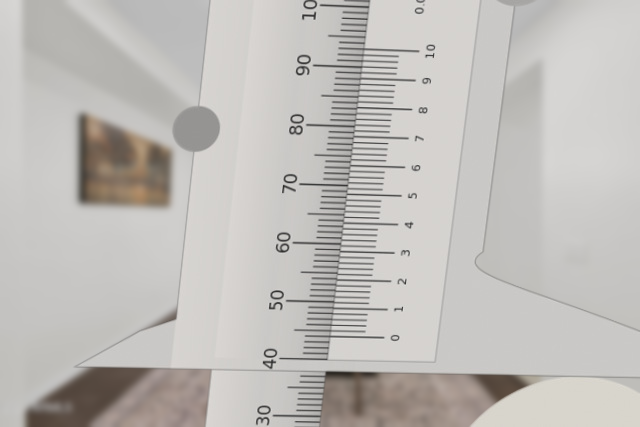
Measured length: 44.0 mm
